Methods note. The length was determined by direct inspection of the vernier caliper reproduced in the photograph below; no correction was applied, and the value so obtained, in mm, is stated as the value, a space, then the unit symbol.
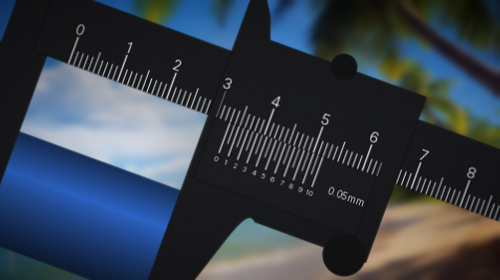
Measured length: 33.0 mm
